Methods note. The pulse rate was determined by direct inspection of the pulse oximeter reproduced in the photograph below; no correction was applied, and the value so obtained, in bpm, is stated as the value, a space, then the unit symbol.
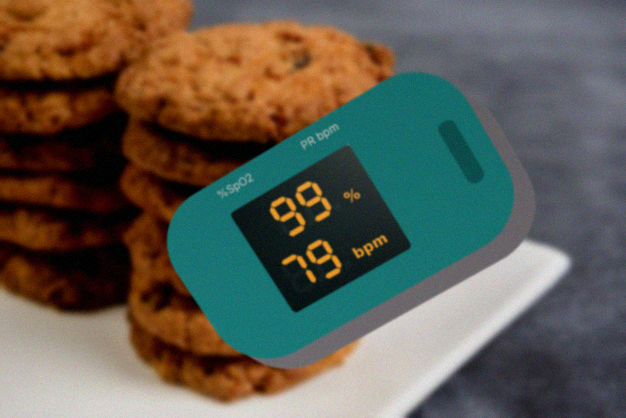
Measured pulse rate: 79 bpm
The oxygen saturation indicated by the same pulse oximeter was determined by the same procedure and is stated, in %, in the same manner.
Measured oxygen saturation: 99 %
